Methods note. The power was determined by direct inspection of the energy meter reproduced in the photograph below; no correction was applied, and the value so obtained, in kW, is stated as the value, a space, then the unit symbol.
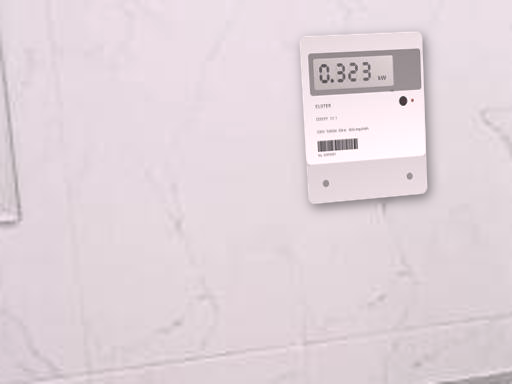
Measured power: 0.323 kW
